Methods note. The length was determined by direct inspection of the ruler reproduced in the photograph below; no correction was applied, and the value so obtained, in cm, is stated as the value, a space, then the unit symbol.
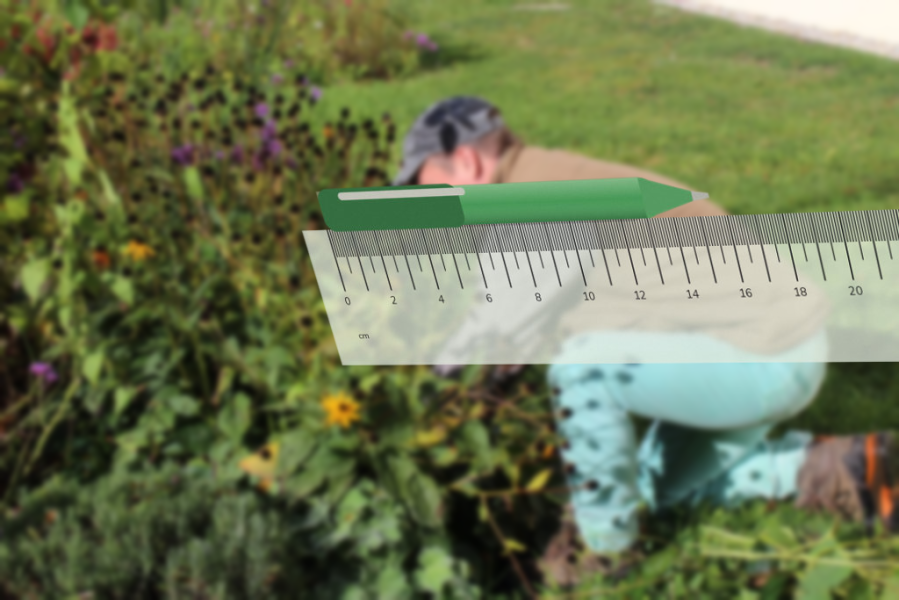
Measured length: 15.5 cm
